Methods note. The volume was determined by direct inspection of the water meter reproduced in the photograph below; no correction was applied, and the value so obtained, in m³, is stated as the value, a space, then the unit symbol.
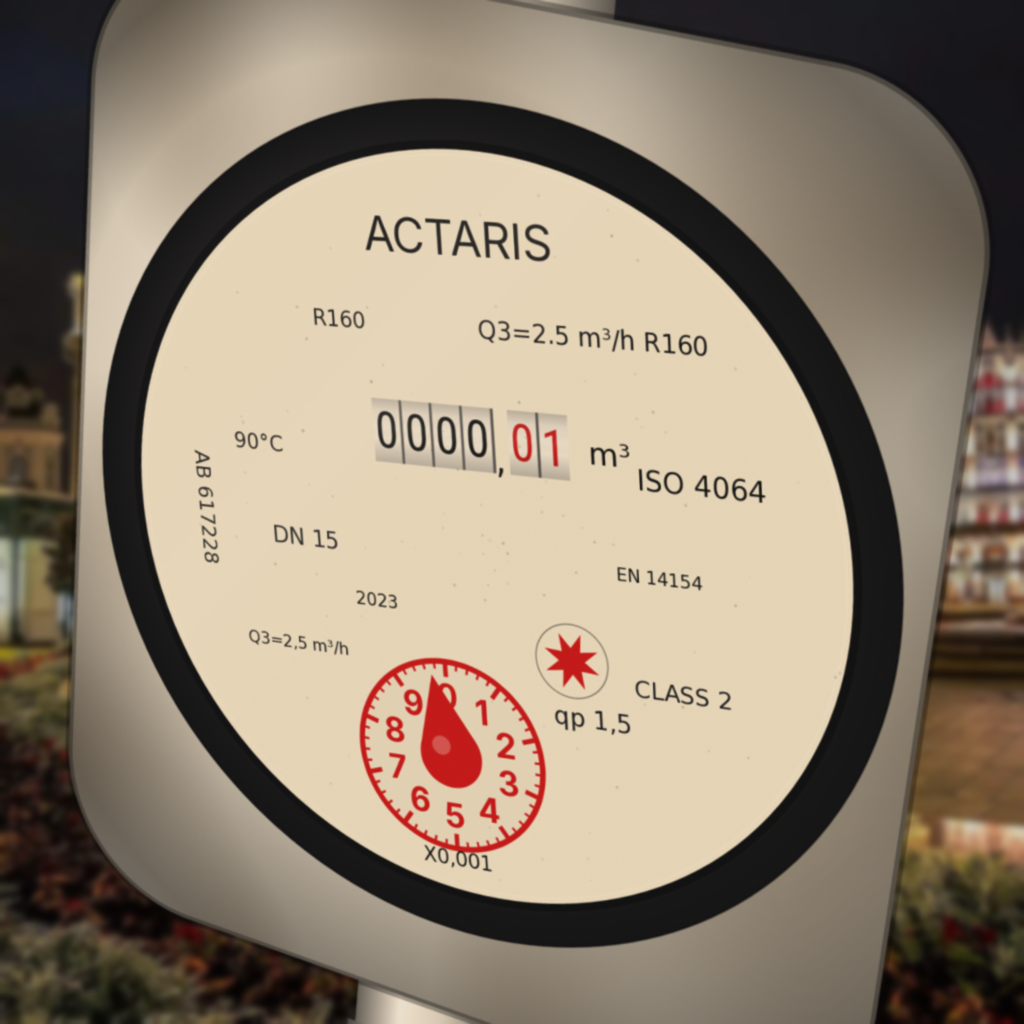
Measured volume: 0.009 m³
